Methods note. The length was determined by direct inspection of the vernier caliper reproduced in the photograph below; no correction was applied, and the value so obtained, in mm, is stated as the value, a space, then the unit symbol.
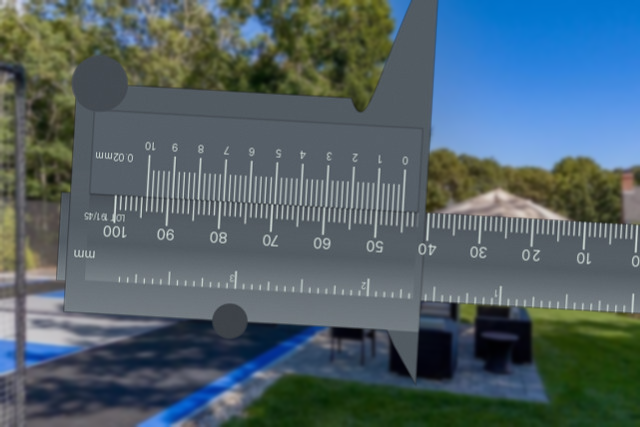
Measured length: 45.0 mm
